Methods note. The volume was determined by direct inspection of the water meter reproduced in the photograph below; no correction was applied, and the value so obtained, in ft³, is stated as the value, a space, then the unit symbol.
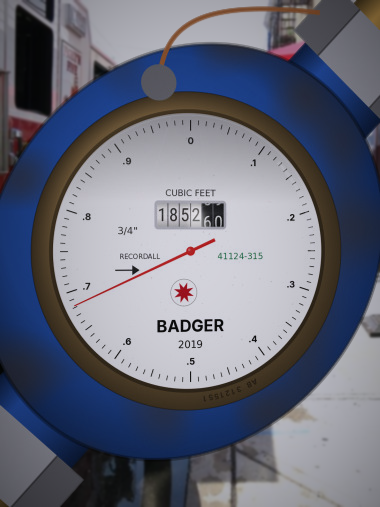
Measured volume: 185259.68 ft³
